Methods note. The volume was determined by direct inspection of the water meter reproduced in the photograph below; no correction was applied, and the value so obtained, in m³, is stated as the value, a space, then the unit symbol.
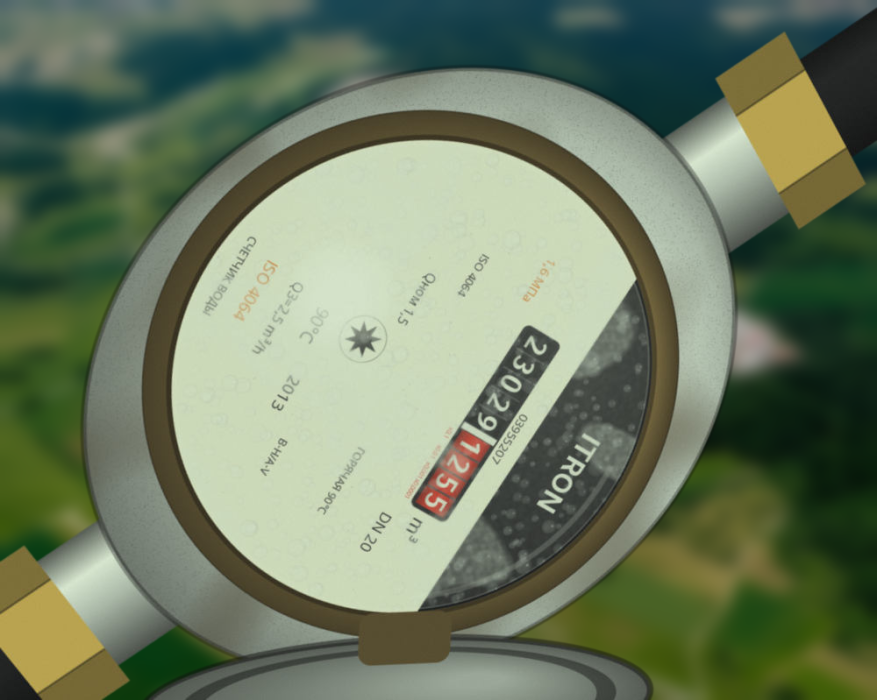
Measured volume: 23029.1255 m³
